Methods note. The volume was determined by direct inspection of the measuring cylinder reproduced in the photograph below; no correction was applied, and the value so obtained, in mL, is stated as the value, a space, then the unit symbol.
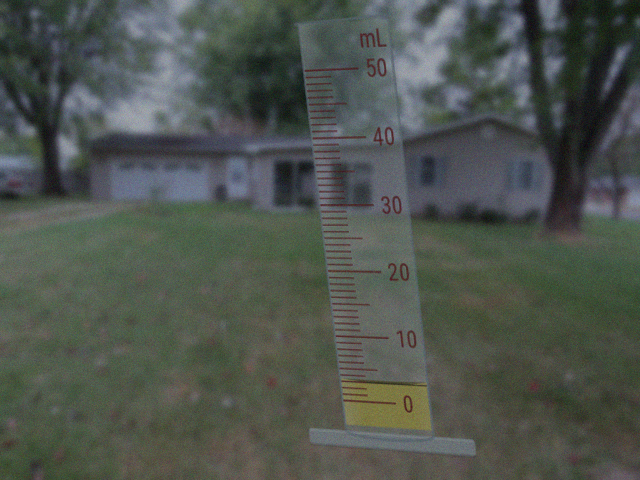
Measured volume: 3 mL
